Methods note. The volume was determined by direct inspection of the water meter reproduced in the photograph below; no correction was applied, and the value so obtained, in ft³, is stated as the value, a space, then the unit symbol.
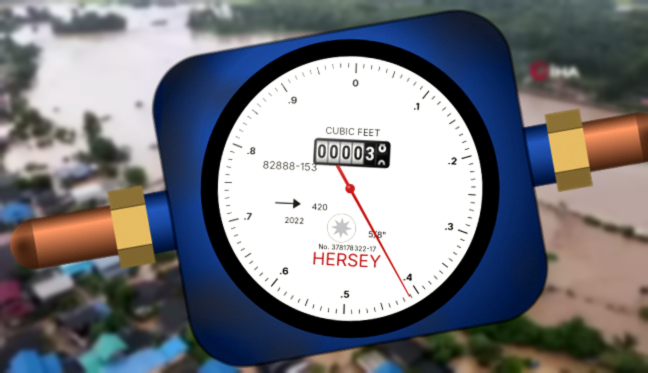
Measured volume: 38.41 ft³
